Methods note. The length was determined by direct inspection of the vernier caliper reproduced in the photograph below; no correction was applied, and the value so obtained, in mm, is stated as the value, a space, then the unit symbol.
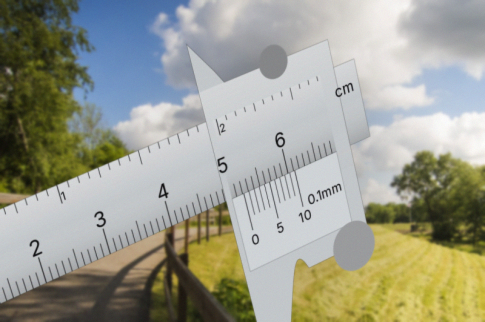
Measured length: 52.2 mm
